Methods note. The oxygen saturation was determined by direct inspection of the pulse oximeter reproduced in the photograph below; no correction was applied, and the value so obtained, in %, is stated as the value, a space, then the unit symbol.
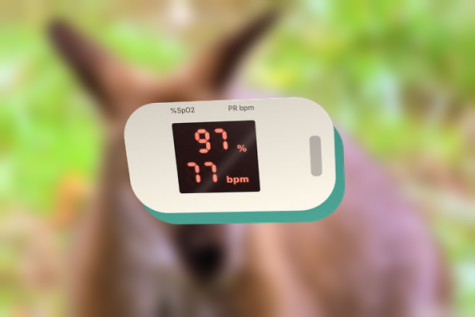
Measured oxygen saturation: 97 %
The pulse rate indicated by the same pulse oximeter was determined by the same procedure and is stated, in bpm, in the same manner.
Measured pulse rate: 77 bpm
